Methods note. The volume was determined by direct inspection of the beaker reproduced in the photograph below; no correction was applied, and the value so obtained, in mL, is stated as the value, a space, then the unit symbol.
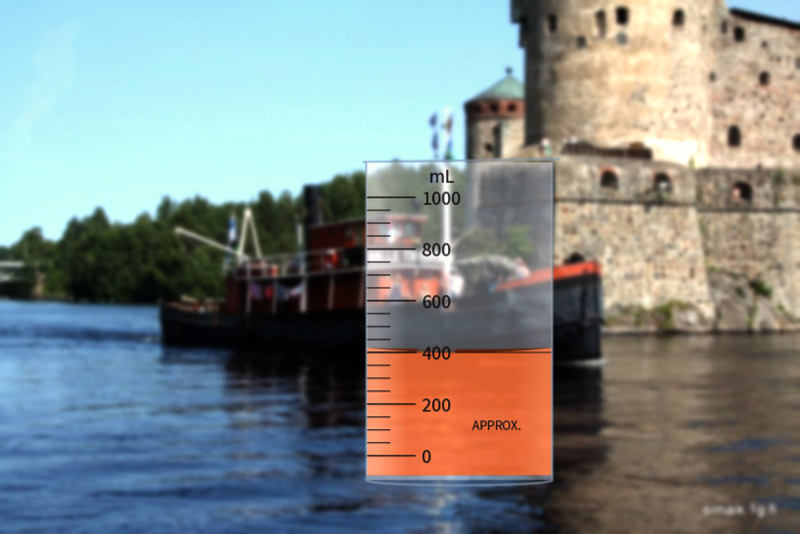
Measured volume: 400 mL
